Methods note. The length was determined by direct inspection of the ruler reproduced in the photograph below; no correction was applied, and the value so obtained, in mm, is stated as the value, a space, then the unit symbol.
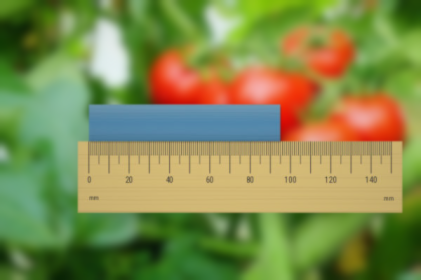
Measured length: 95 mm
